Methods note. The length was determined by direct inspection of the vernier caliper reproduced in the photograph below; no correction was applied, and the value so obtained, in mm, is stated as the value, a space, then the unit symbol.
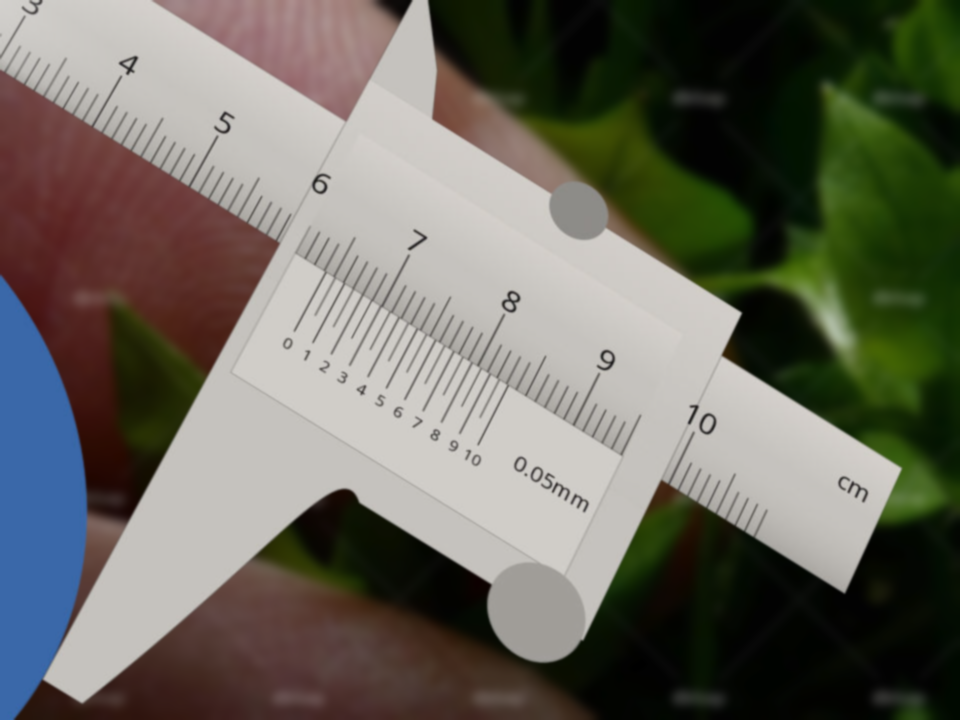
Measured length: 64.2 mm
